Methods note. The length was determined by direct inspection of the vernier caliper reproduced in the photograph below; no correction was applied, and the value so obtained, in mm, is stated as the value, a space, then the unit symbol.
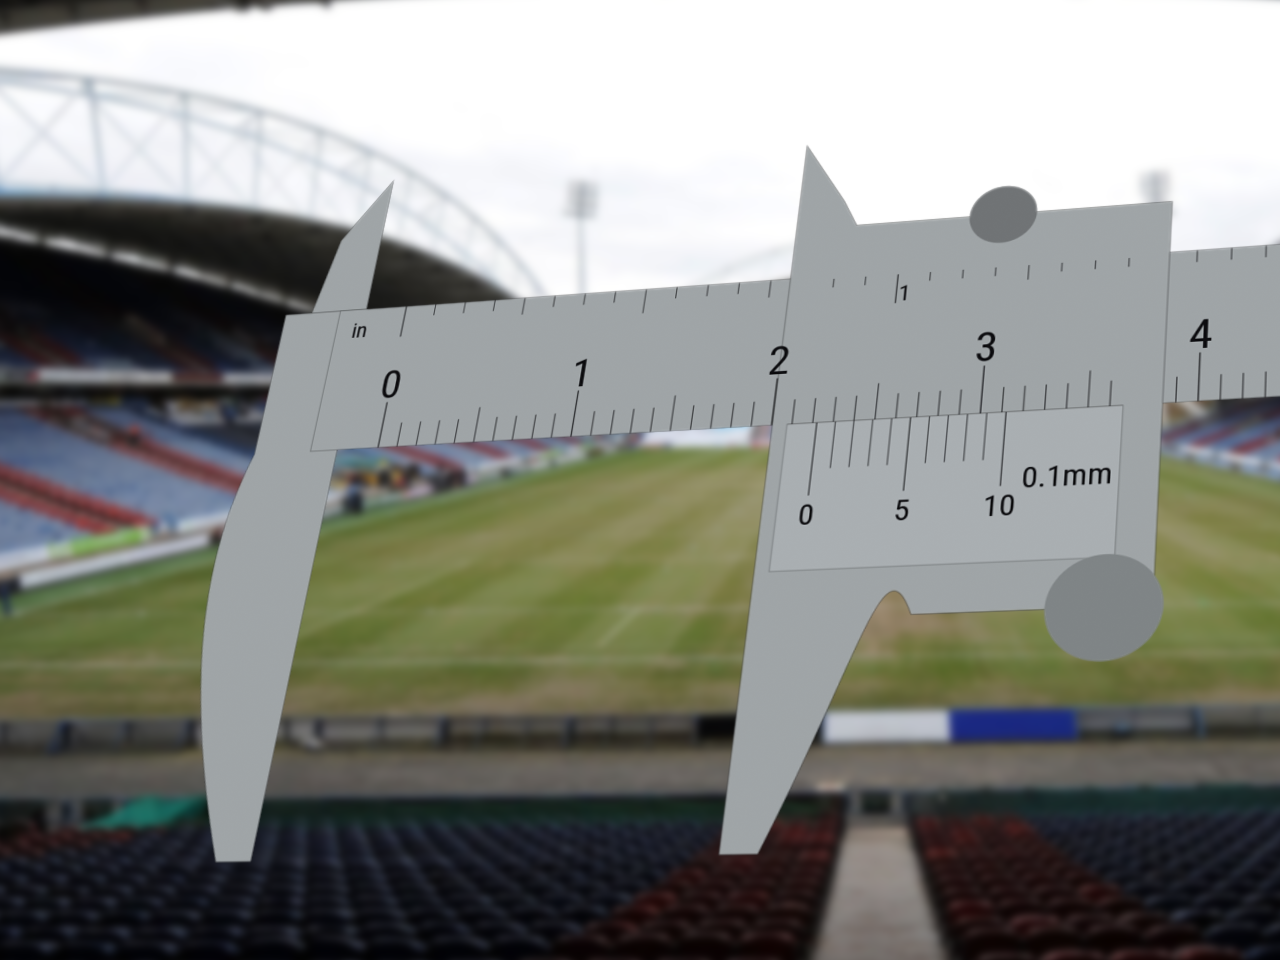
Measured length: 22.2 mm
